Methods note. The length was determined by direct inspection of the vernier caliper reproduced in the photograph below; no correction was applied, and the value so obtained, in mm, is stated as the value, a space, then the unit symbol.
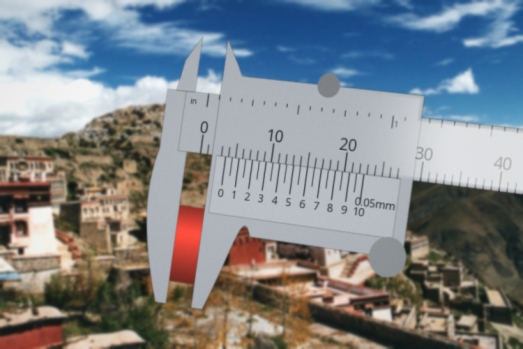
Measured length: 3.6 mm
